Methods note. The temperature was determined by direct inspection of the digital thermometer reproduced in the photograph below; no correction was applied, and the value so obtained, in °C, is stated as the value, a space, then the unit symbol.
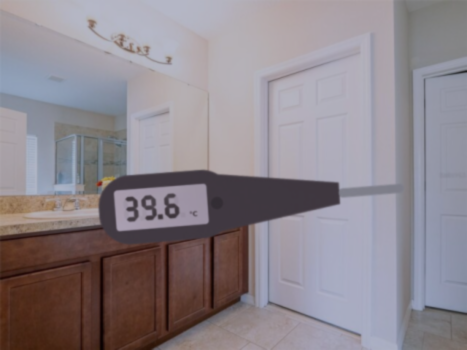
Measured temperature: 39.6 °C
